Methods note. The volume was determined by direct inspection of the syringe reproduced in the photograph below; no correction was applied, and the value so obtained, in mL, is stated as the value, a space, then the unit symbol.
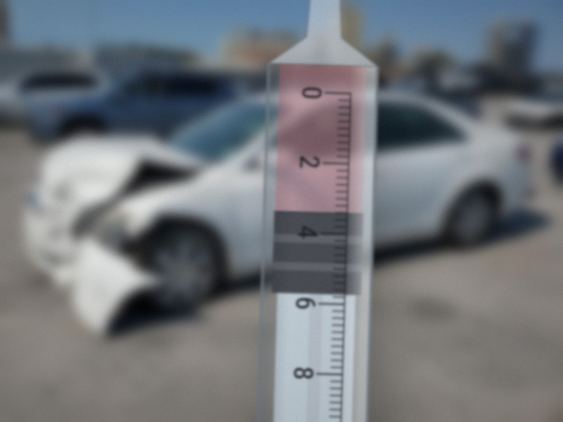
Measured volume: 3.4 mL
